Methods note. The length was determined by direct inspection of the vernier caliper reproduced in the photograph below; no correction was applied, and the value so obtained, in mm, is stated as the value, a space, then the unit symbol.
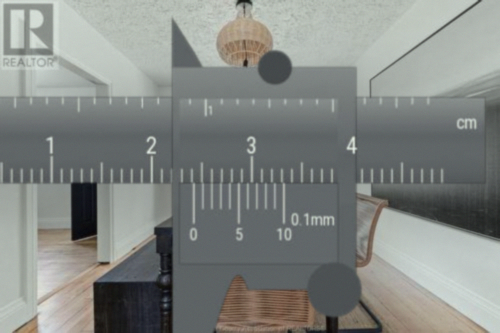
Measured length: 24.2 mm
